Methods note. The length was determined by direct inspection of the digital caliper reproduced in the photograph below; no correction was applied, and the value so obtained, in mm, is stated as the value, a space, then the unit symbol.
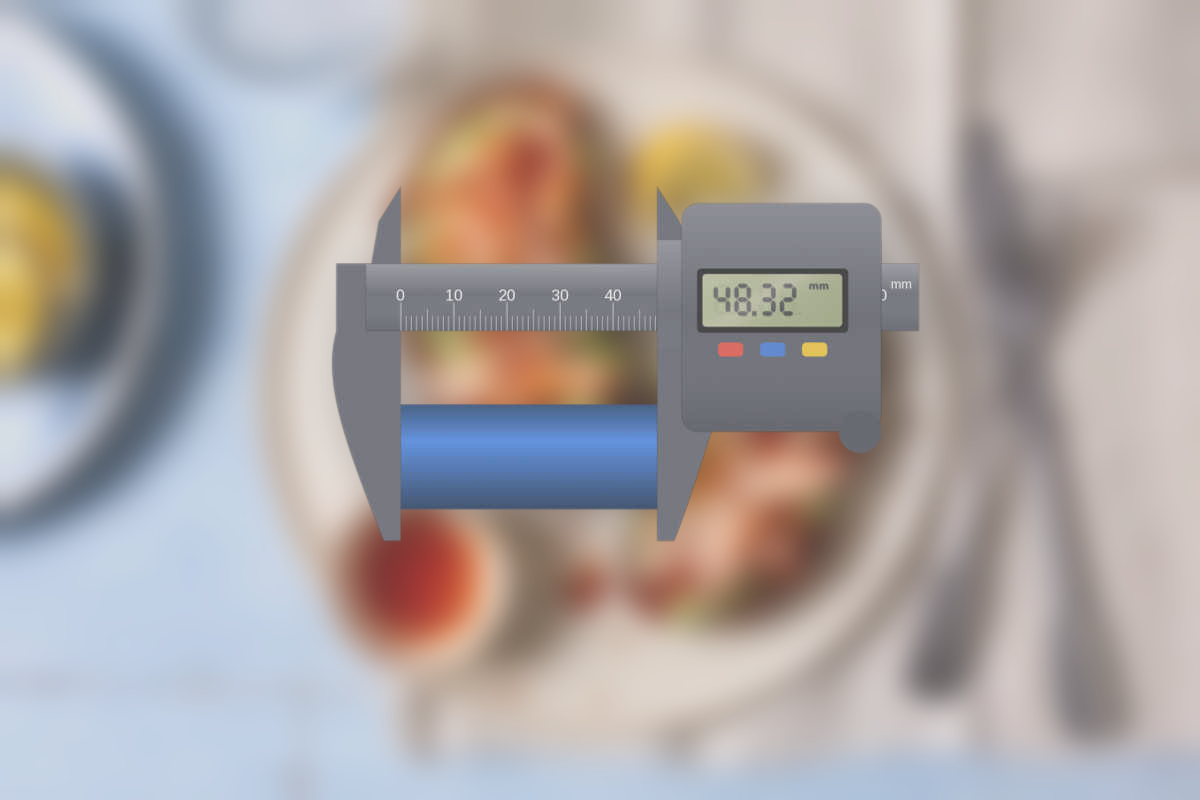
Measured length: 48.32 mm
